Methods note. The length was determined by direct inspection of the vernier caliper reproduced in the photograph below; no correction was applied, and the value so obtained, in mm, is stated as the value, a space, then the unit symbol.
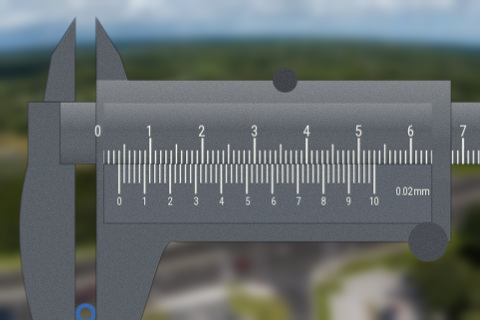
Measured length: 4.0 mm
